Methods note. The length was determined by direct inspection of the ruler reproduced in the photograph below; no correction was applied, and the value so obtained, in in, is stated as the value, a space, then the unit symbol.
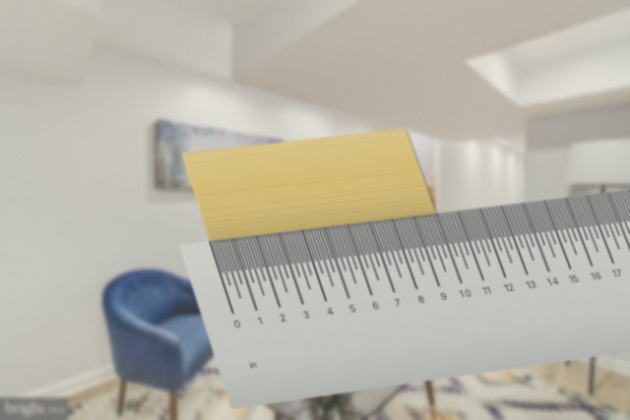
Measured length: 10 in
